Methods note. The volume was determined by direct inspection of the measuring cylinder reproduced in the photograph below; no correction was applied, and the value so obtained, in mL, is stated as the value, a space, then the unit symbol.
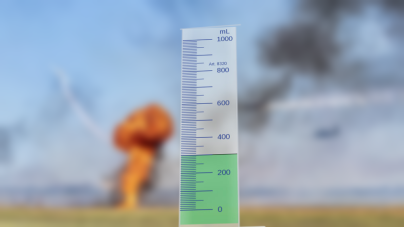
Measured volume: 300 mL
